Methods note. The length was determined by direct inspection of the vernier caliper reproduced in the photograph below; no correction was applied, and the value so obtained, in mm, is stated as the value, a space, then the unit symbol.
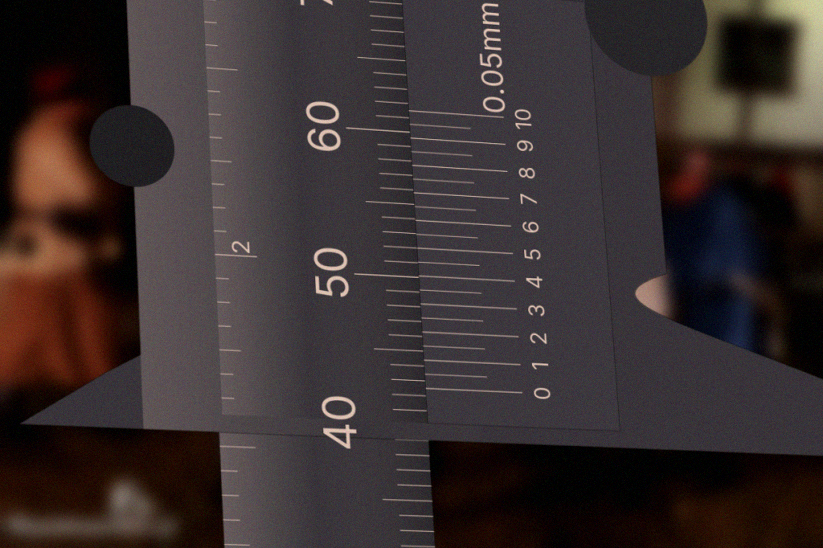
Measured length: 42.5 mm
